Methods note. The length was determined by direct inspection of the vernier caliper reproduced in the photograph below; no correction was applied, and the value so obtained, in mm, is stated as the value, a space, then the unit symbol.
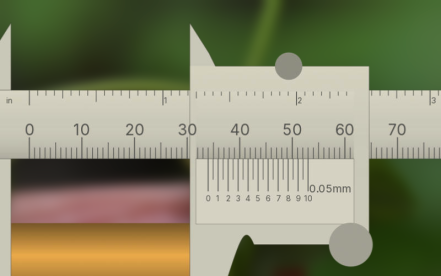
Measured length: 34.0 mm
